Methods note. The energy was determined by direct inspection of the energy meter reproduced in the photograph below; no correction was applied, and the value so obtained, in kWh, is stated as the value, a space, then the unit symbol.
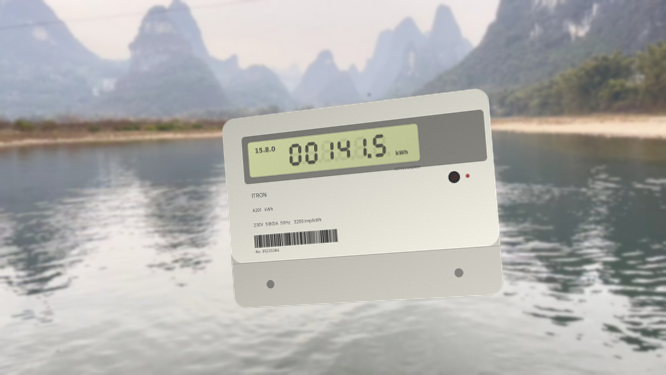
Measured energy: 141.5 kWh
